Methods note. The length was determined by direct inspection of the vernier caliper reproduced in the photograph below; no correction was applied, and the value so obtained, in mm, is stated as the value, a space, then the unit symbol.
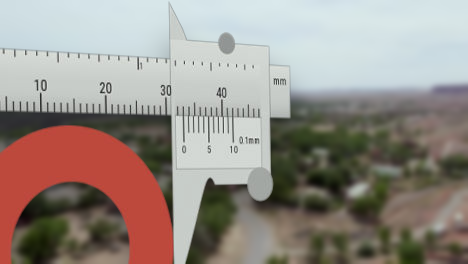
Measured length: 33.0 mm
